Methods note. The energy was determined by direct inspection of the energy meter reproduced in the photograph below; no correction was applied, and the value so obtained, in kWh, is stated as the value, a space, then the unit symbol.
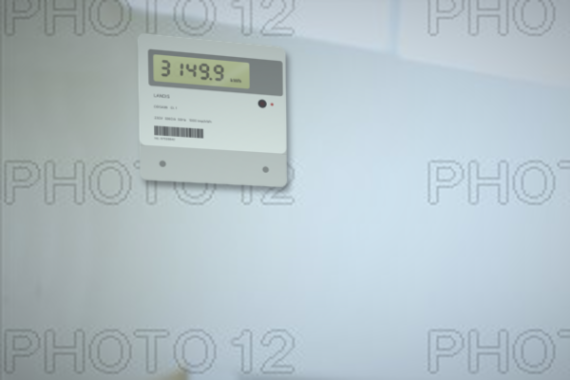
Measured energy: 3149.9 kWh
